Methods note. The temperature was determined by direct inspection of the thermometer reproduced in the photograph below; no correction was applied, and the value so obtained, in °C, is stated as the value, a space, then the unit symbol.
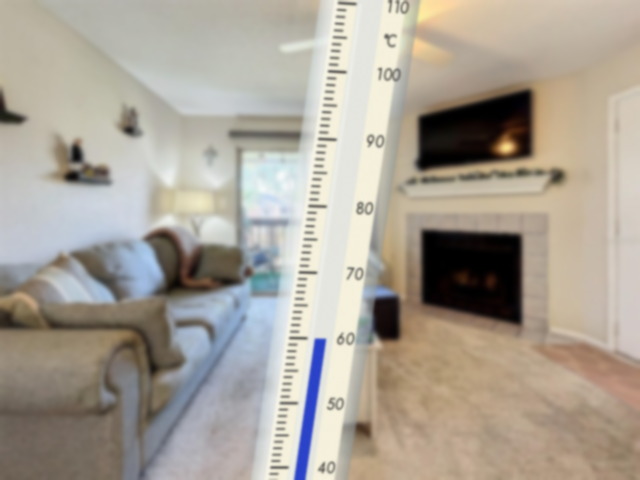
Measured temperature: 60 °C
